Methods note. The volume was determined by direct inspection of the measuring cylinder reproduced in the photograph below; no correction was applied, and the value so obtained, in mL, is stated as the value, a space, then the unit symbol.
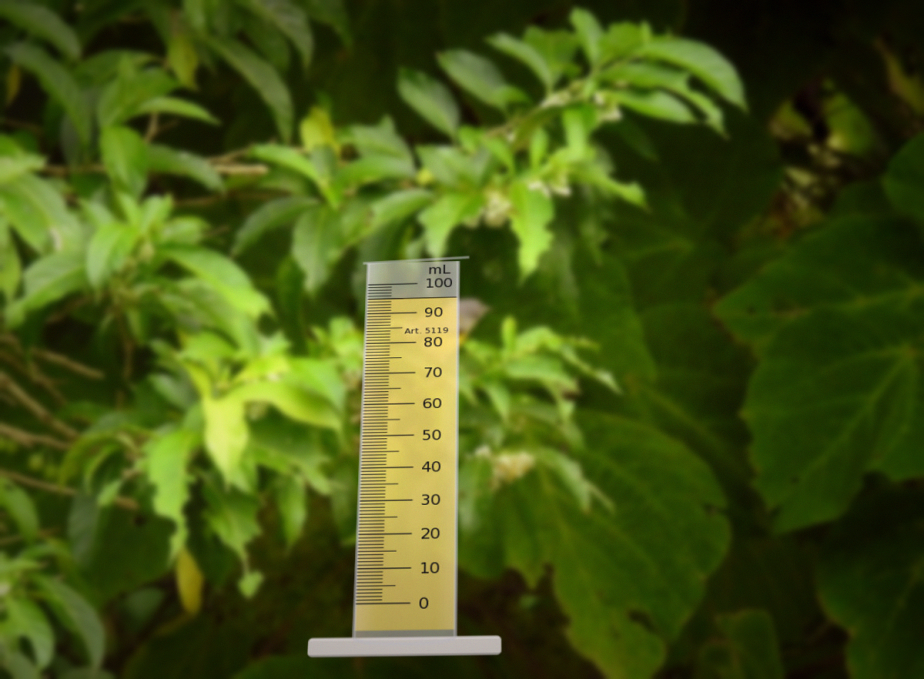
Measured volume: 95 mL
